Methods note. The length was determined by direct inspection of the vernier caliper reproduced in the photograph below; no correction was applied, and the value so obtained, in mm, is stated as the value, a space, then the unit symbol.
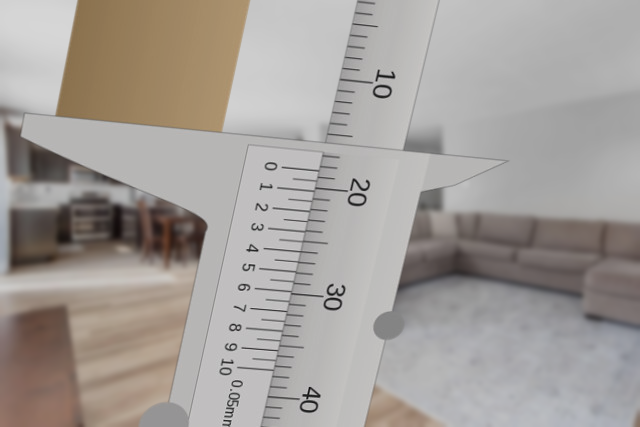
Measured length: 18.4 mm
